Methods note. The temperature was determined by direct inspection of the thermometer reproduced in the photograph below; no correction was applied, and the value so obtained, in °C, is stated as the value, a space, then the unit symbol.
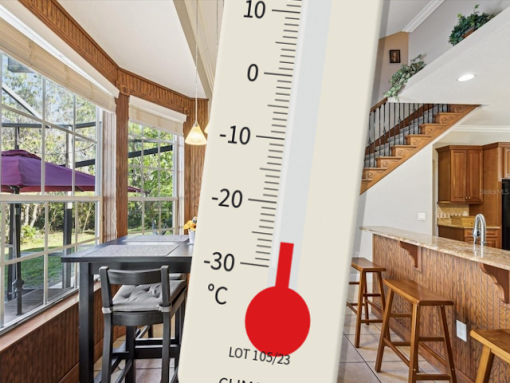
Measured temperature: -26 °C
